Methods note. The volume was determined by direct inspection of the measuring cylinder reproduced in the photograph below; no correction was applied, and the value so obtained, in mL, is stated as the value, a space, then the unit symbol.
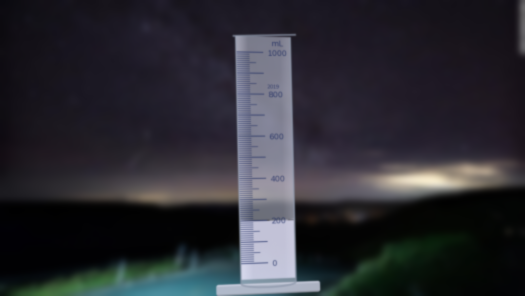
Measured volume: 200 mL
